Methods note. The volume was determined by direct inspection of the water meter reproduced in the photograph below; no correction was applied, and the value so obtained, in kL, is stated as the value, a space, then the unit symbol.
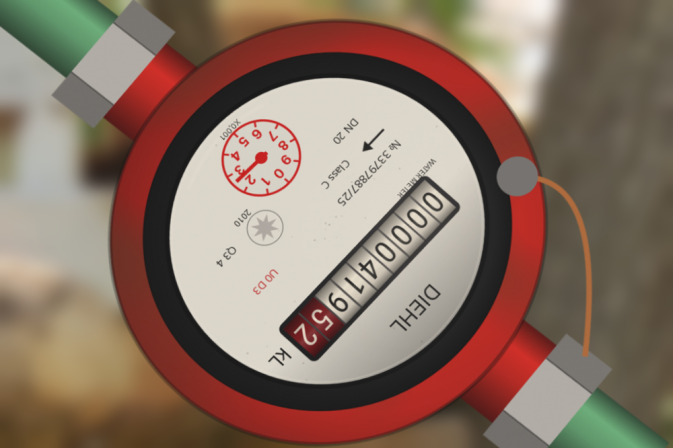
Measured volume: 419.522 kL
